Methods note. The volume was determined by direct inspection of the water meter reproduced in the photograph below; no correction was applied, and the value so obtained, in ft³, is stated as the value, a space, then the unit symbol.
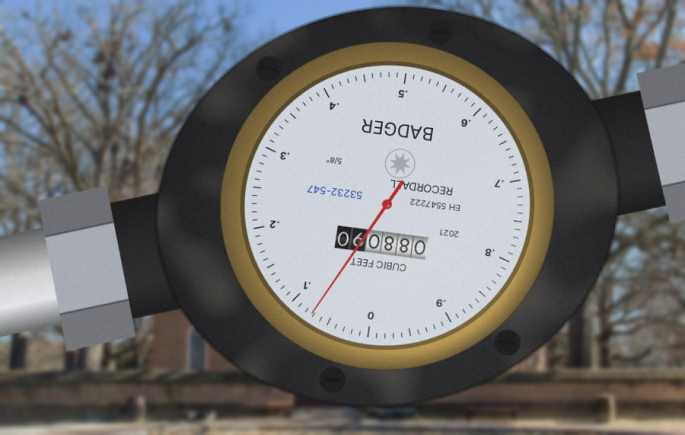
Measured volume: 88090.07 ft³
